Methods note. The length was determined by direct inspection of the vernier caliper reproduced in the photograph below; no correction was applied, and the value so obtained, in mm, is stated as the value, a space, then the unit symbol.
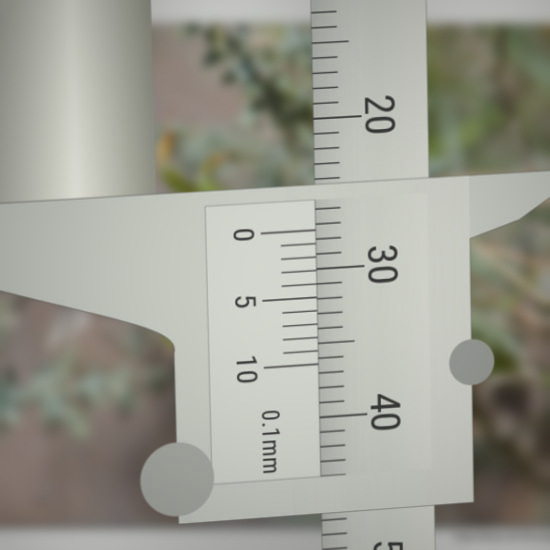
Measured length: 27.4 mm
